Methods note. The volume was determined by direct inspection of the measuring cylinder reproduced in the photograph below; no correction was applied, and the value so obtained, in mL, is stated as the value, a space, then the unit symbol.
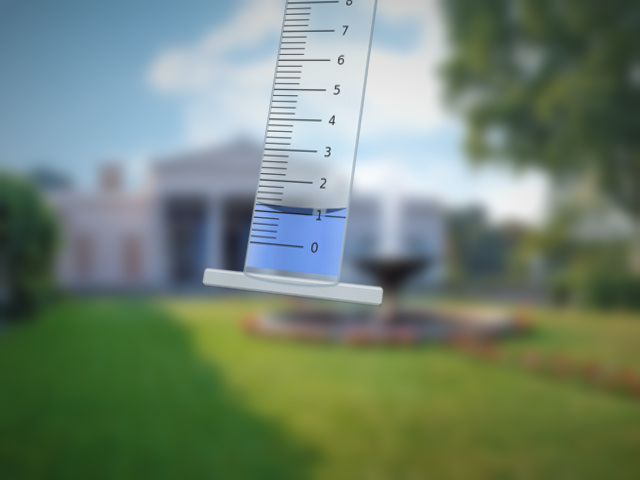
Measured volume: 1 mL
